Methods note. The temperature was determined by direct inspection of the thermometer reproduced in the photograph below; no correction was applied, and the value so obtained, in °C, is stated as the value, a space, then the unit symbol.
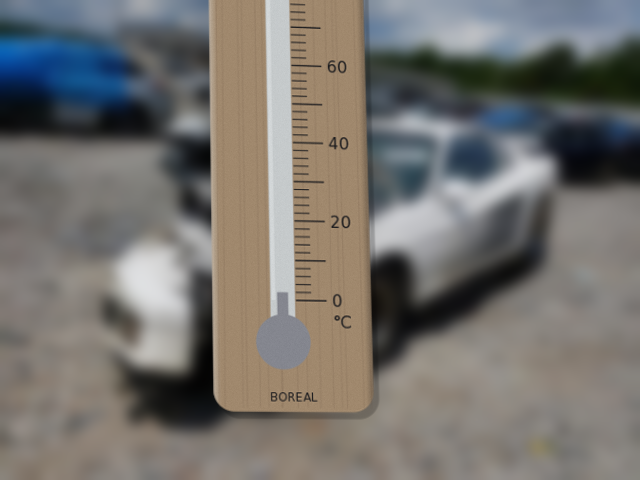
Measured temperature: 2 °C
